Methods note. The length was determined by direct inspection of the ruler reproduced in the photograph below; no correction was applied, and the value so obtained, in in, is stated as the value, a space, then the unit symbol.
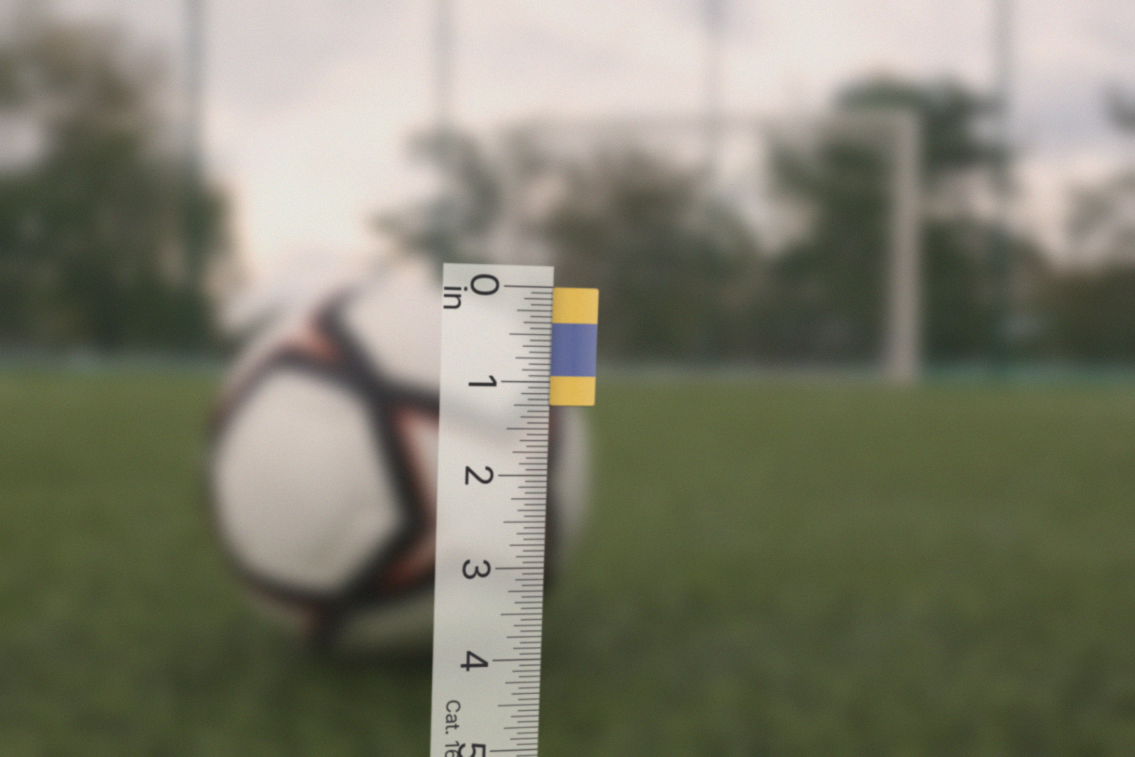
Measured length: 1.25 in
